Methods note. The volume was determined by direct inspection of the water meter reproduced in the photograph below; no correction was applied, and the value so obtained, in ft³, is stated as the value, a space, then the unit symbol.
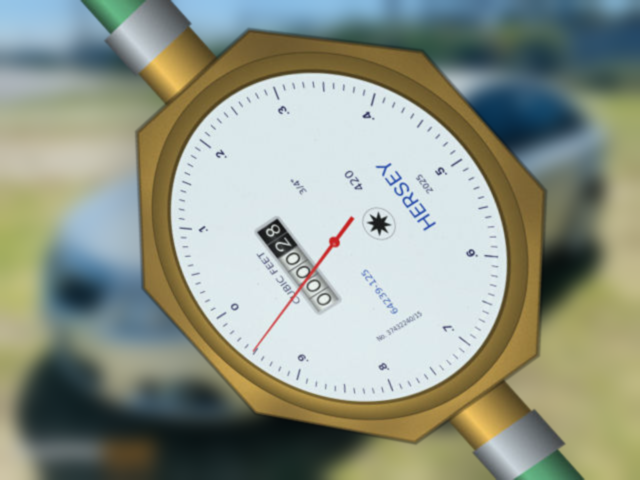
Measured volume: 27.95 ft³
